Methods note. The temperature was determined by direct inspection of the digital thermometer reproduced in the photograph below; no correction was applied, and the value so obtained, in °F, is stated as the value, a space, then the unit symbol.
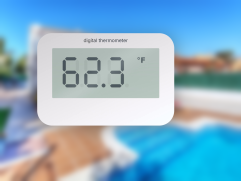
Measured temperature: 62.3 °F
